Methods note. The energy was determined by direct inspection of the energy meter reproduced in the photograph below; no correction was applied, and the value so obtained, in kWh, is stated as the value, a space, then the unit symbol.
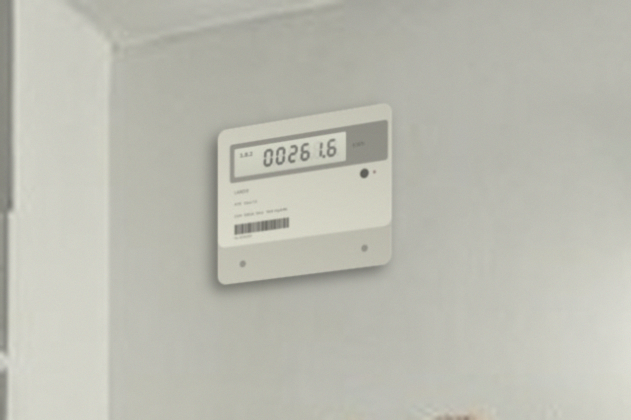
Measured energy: 261.6 kWh
